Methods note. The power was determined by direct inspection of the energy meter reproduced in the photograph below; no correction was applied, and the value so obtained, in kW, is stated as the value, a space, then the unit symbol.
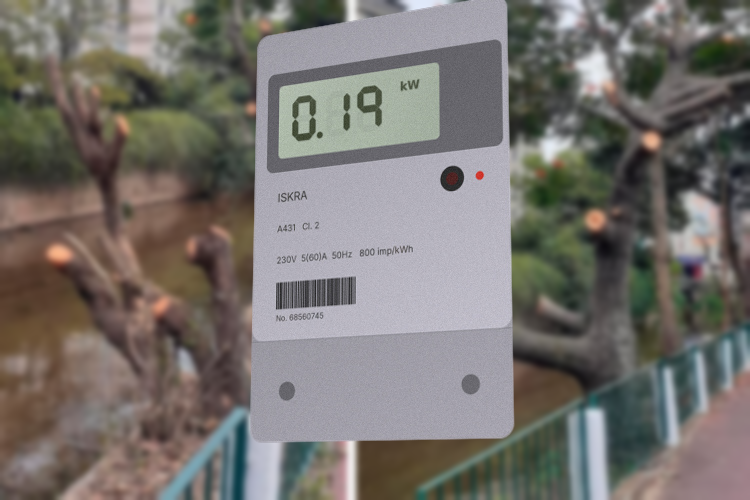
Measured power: 0.19 kW
